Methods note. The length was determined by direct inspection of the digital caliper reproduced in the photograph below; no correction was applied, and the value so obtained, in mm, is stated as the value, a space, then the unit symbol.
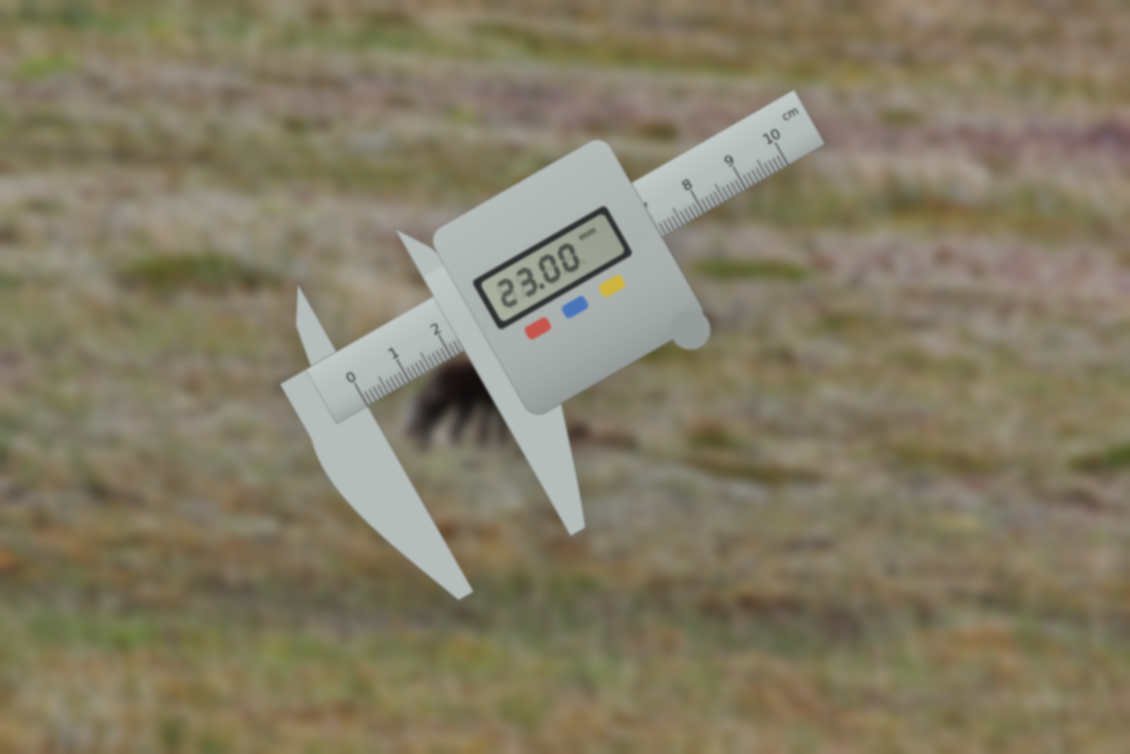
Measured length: 23.00 mm
